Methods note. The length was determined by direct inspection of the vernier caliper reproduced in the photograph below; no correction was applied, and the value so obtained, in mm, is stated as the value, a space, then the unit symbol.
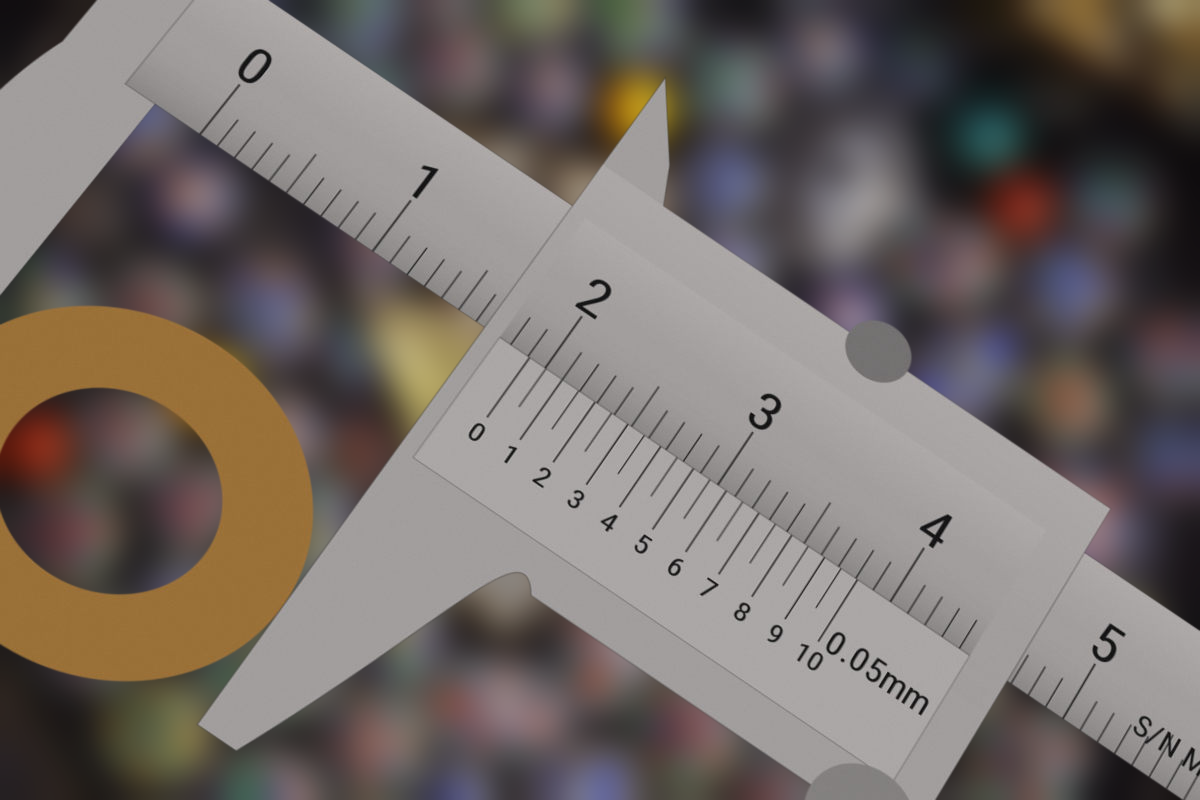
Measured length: 19.1 mm
